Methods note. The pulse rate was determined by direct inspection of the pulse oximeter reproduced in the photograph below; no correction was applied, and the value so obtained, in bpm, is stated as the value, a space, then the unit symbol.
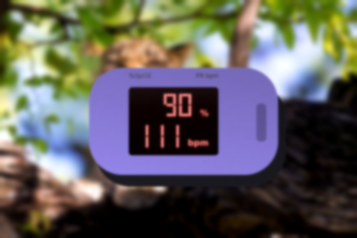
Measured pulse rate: 111 bpm
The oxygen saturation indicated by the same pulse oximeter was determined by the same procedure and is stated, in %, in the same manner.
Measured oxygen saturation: 90 %
